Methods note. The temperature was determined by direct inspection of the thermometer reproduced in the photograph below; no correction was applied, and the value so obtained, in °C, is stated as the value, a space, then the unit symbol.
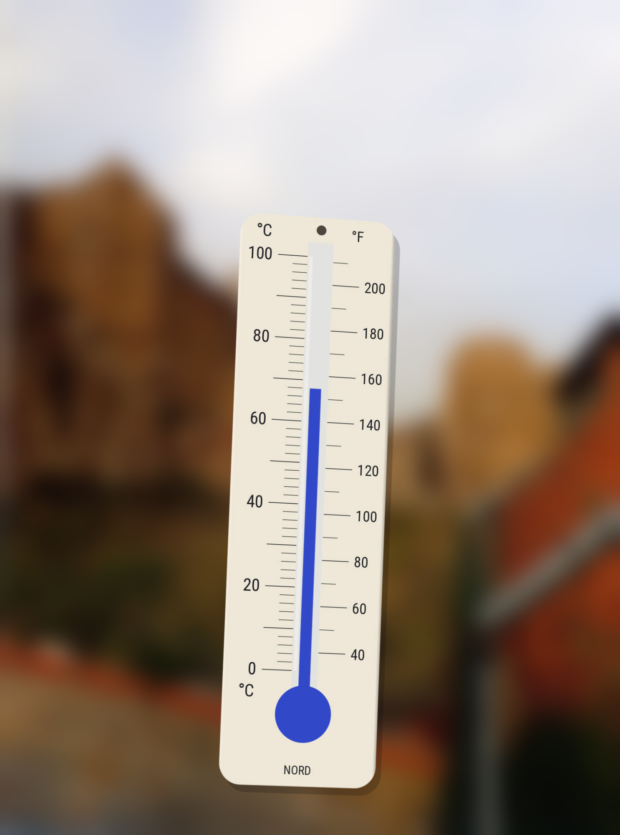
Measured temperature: 68 °C
